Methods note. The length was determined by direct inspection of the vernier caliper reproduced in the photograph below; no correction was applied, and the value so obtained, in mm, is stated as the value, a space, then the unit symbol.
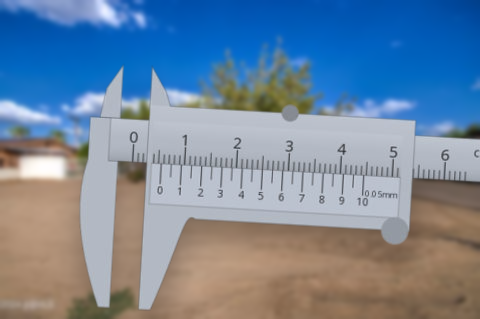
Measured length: 5.5 mm
